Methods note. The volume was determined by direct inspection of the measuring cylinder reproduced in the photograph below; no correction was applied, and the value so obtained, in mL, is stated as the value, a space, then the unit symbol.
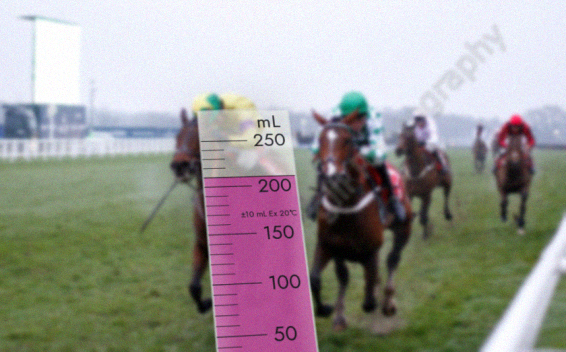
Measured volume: 210 mL
